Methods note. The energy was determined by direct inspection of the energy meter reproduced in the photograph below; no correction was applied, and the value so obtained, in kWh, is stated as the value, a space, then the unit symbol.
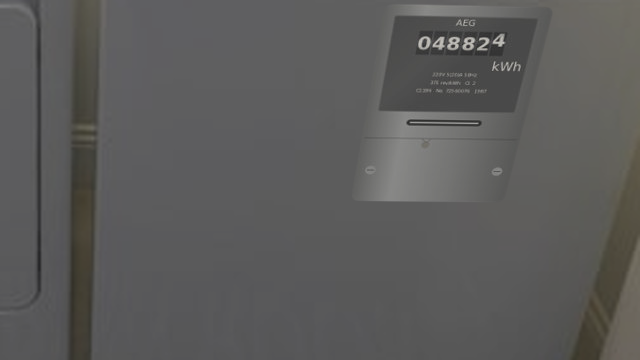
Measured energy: 48824 kWh
